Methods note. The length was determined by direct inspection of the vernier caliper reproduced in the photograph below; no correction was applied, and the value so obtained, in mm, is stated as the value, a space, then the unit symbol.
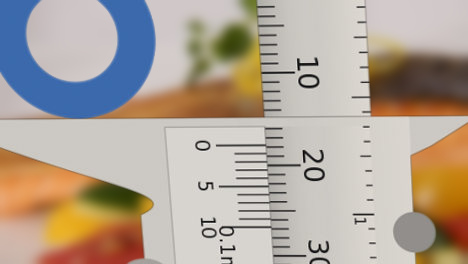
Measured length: 17.8 mm
